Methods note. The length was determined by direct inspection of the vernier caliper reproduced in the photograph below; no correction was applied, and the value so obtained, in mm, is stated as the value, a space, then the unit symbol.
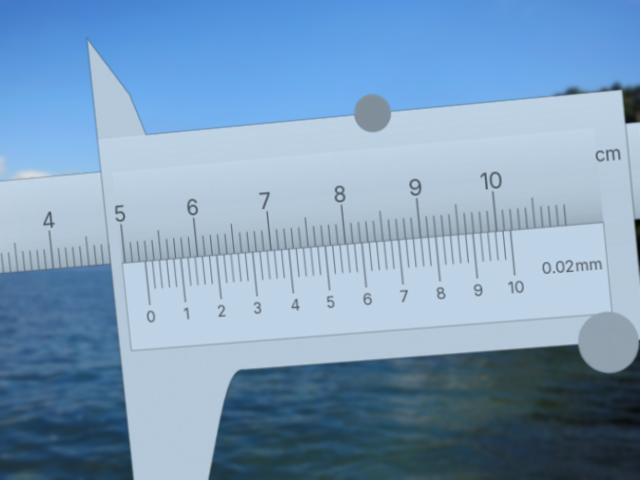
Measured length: 52.8 mm
